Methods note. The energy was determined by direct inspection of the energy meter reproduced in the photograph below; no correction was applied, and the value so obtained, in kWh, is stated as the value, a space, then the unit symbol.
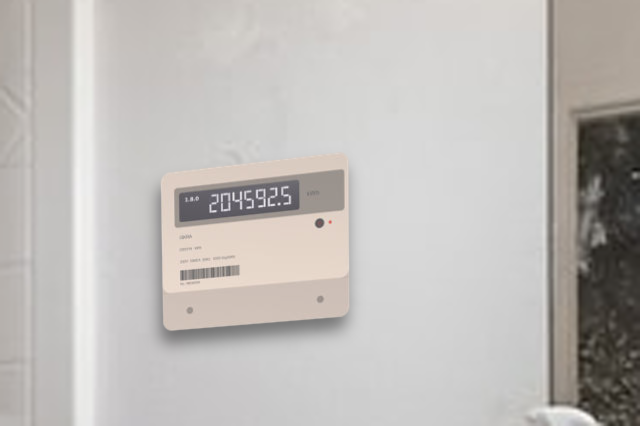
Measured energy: 204592.5 kWh
